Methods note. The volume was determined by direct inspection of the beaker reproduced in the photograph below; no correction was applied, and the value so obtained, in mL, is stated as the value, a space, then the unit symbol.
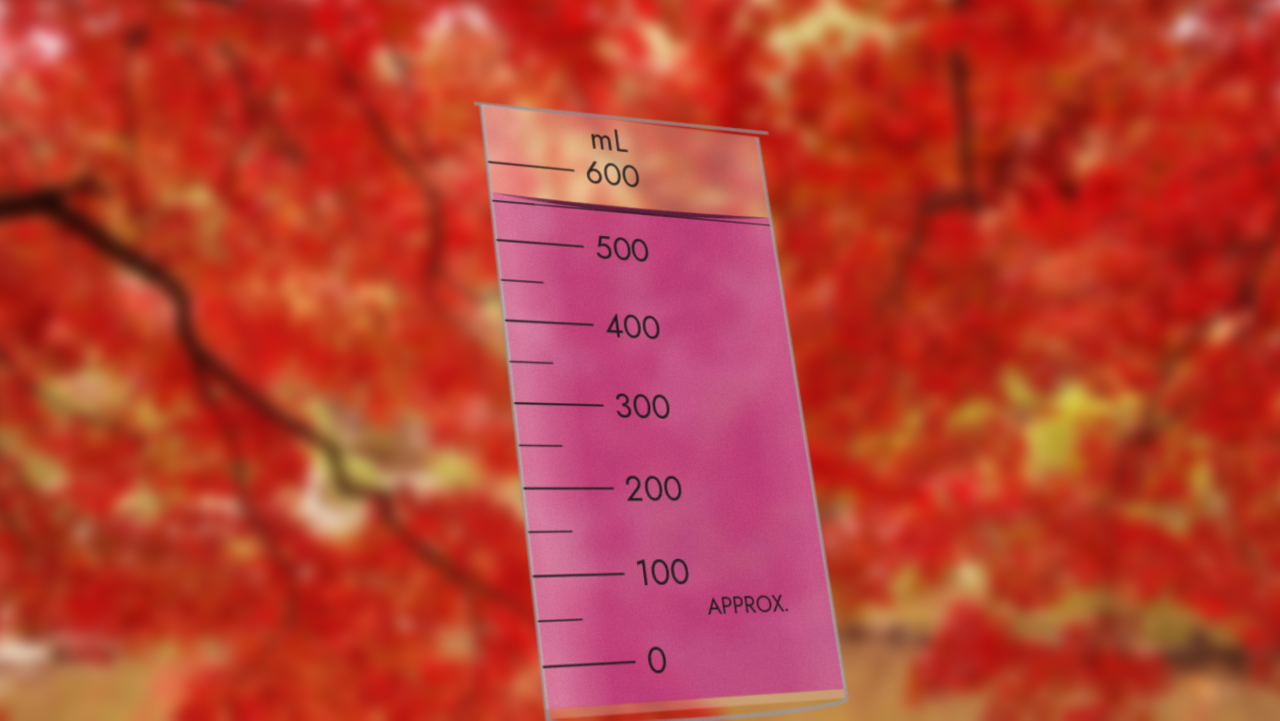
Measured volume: 550 mL
